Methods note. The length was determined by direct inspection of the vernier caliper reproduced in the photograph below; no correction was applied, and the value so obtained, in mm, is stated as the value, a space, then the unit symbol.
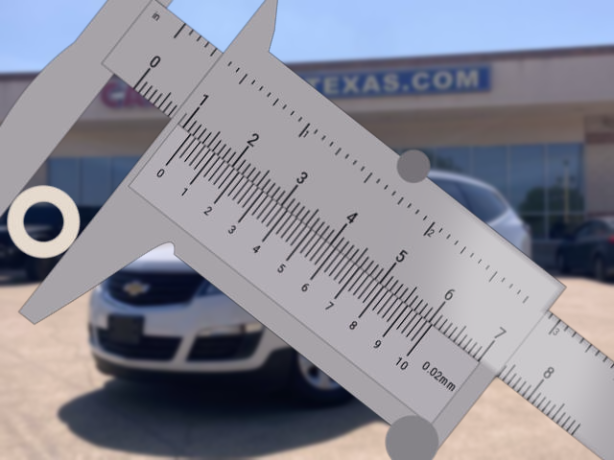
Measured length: 11.6 mm
